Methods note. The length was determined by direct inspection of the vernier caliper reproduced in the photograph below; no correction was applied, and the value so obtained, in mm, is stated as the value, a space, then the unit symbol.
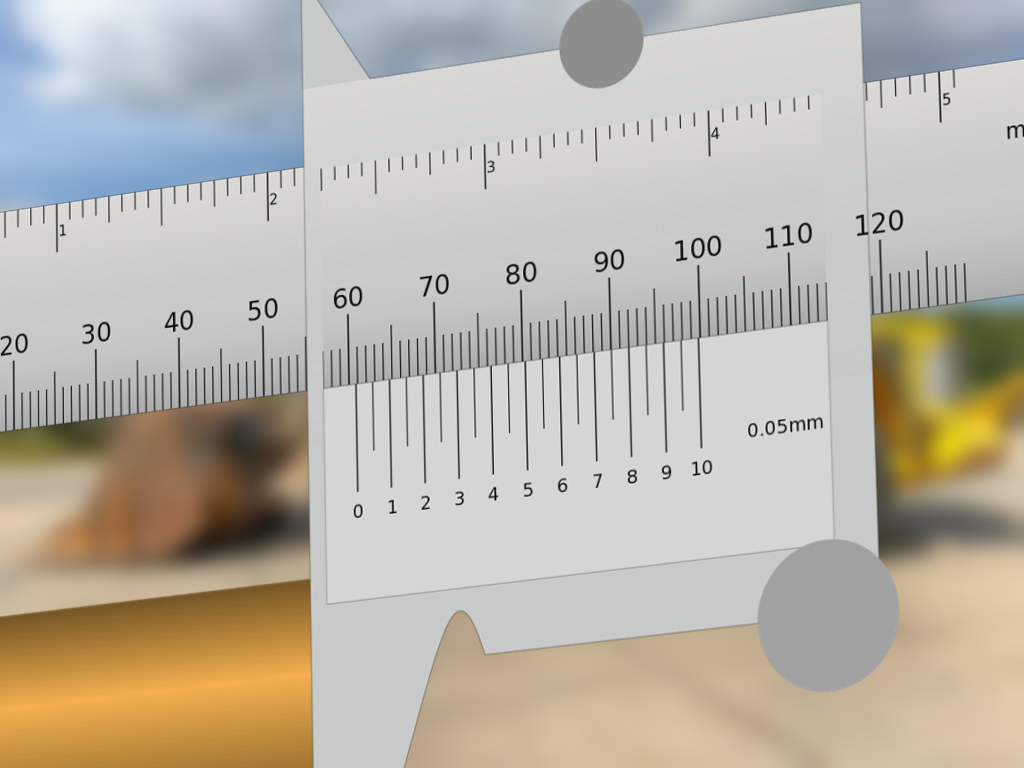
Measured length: 60.8 mm
